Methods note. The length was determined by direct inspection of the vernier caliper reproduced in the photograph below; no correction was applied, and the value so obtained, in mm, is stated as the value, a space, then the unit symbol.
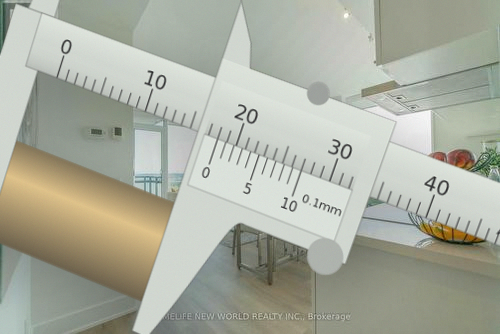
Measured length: 18.0 mm
